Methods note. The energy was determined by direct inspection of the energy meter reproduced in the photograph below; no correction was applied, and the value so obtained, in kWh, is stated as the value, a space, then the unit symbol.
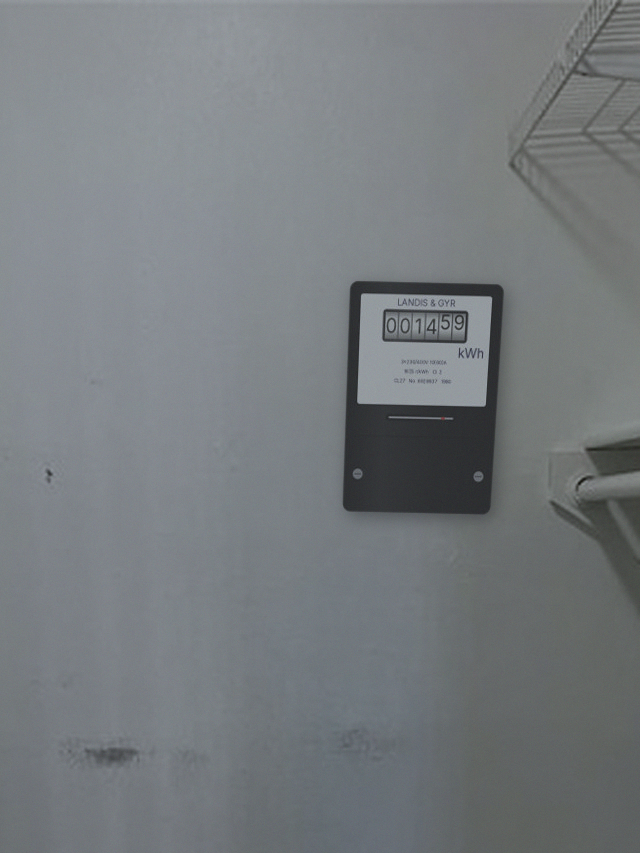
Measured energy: 1459 kWh
